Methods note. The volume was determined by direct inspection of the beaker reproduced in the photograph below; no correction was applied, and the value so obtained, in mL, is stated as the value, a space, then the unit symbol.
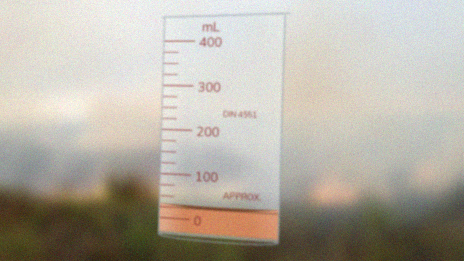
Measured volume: 25 mL
